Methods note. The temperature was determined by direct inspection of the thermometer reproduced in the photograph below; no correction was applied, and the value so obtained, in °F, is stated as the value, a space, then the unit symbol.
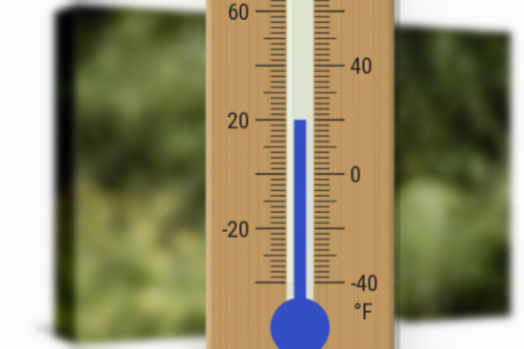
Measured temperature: 20 °F
